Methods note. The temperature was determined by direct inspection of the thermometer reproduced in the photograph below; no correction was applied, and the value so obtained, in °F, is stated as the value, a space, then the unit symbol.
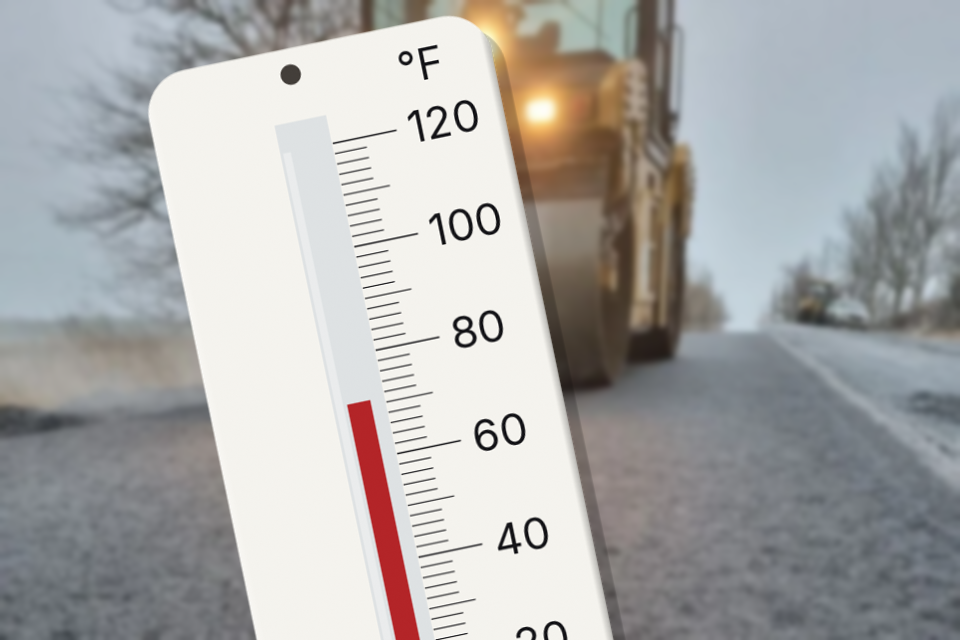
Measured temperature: 71 °F
